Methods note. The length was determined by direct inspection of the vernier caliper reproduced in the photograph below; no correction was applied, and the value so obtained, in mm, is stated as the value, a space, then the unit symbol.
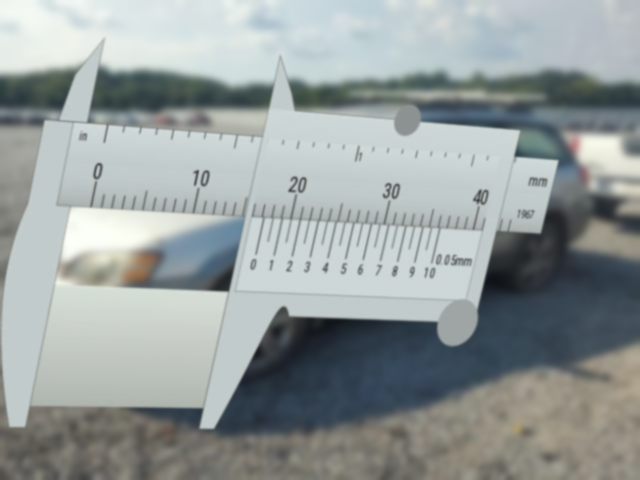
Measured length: 17.2 mm
